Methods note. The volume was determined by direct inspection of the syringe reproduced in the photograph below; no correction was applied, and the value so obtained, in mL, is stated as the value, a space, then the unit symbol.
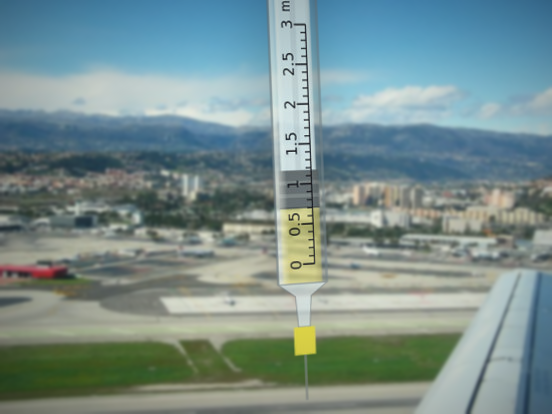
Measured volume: 0.7 mL
